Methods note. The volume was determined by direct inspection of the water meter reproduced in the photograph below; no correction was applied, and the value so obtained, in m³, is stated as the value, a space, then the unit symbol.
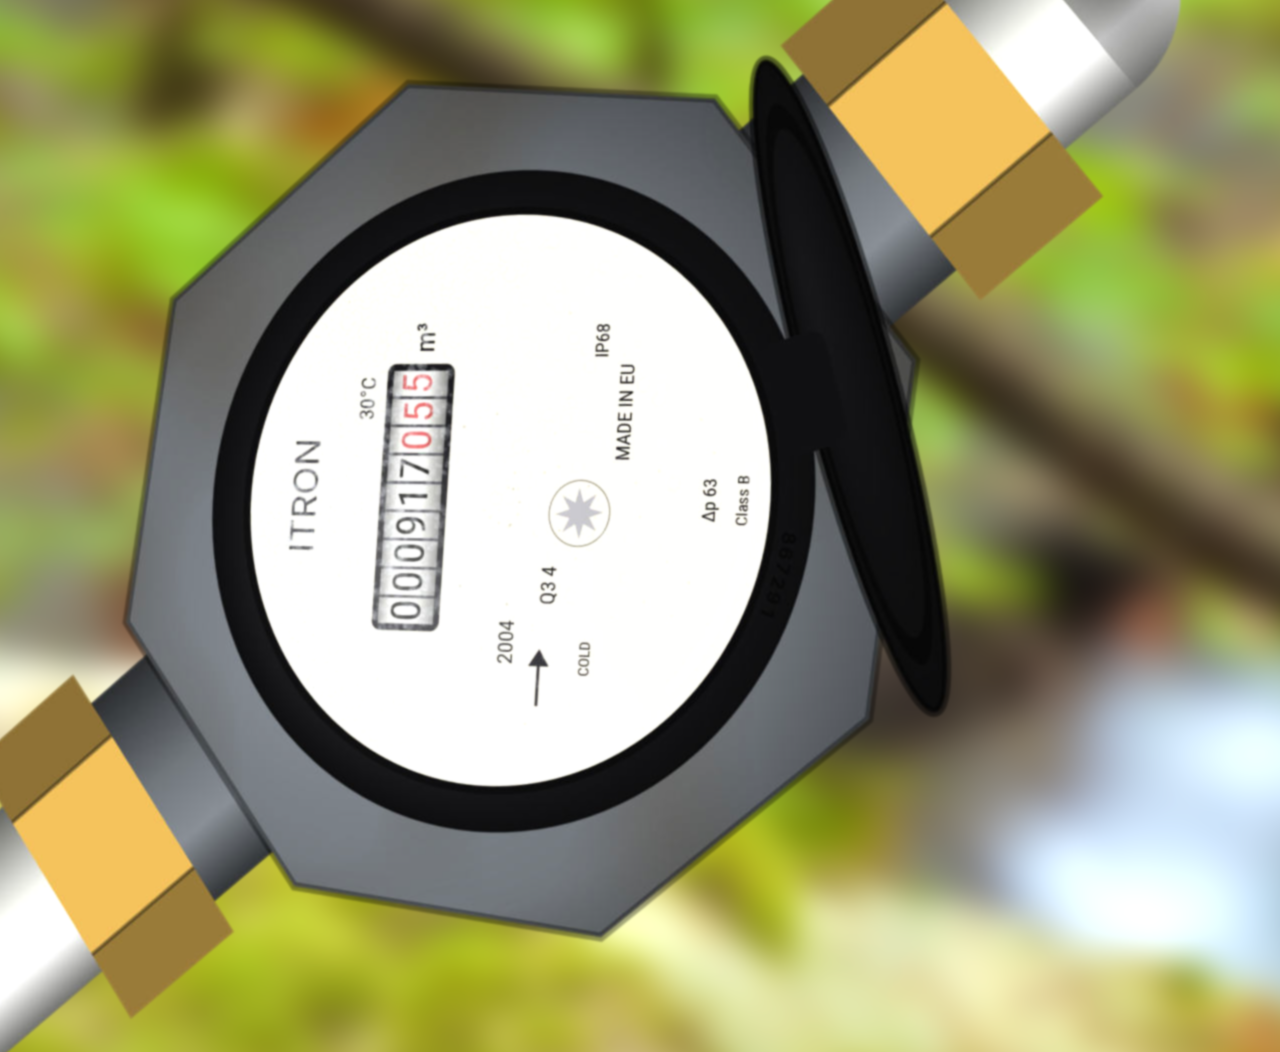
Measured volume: 917.055 m³
